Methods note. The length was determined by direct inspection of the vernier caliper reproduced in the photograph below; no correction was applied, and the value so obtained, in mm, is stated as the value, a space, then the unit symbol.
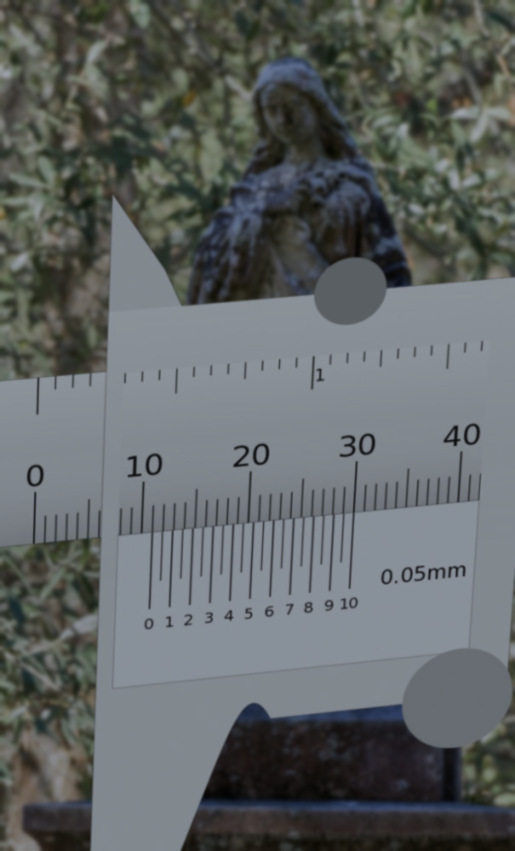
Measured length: 11.0 mm
